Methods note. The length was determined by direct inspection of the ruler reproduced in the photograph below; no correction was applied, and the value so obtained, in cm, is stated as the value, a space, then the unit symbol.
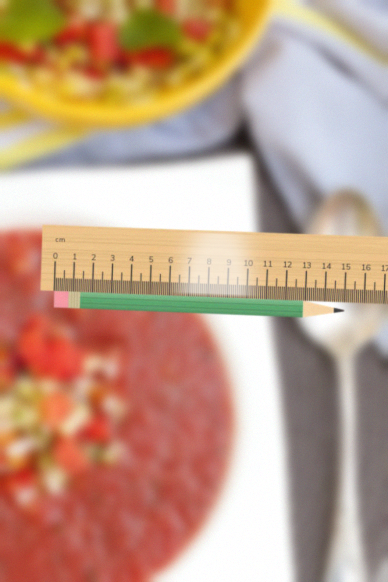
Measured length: 15 cm
